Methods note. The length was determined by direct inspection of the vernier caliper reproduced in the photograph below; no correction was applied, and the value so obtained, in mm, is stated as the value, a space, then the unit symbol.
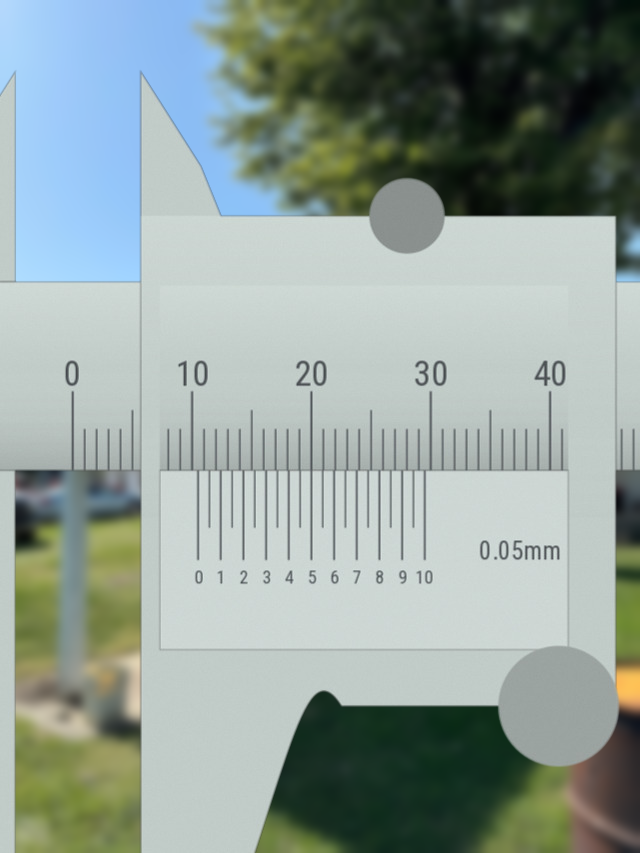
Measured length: 10.5 mm
